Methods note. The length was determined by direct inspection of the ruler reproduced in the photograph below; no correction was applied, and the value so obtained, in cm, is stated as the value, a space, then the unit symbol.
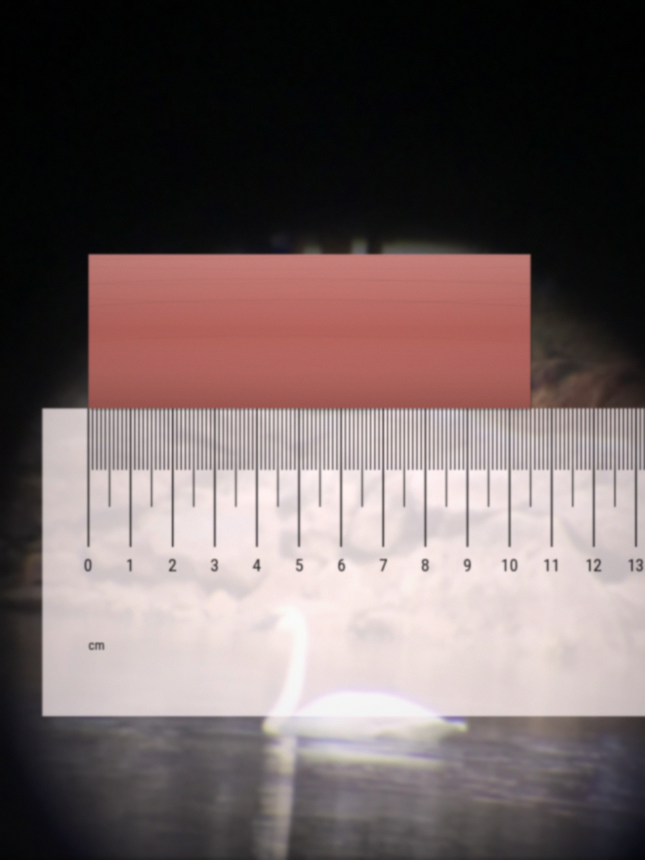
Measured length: 10.5 cm
